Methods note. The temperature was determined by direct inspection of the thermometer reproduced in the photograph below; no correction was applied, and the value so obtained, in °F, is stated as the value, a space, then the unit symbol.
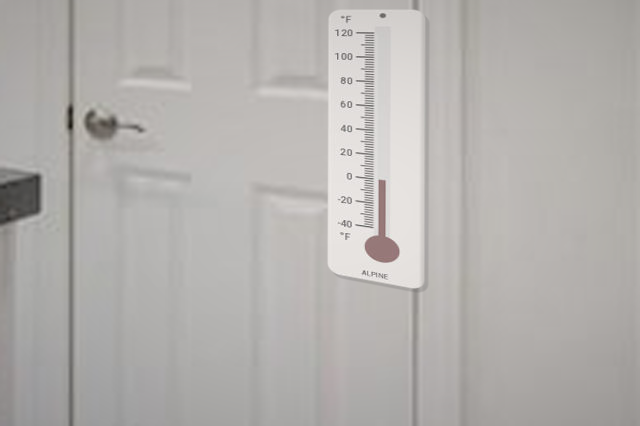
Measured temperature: 0 °F
